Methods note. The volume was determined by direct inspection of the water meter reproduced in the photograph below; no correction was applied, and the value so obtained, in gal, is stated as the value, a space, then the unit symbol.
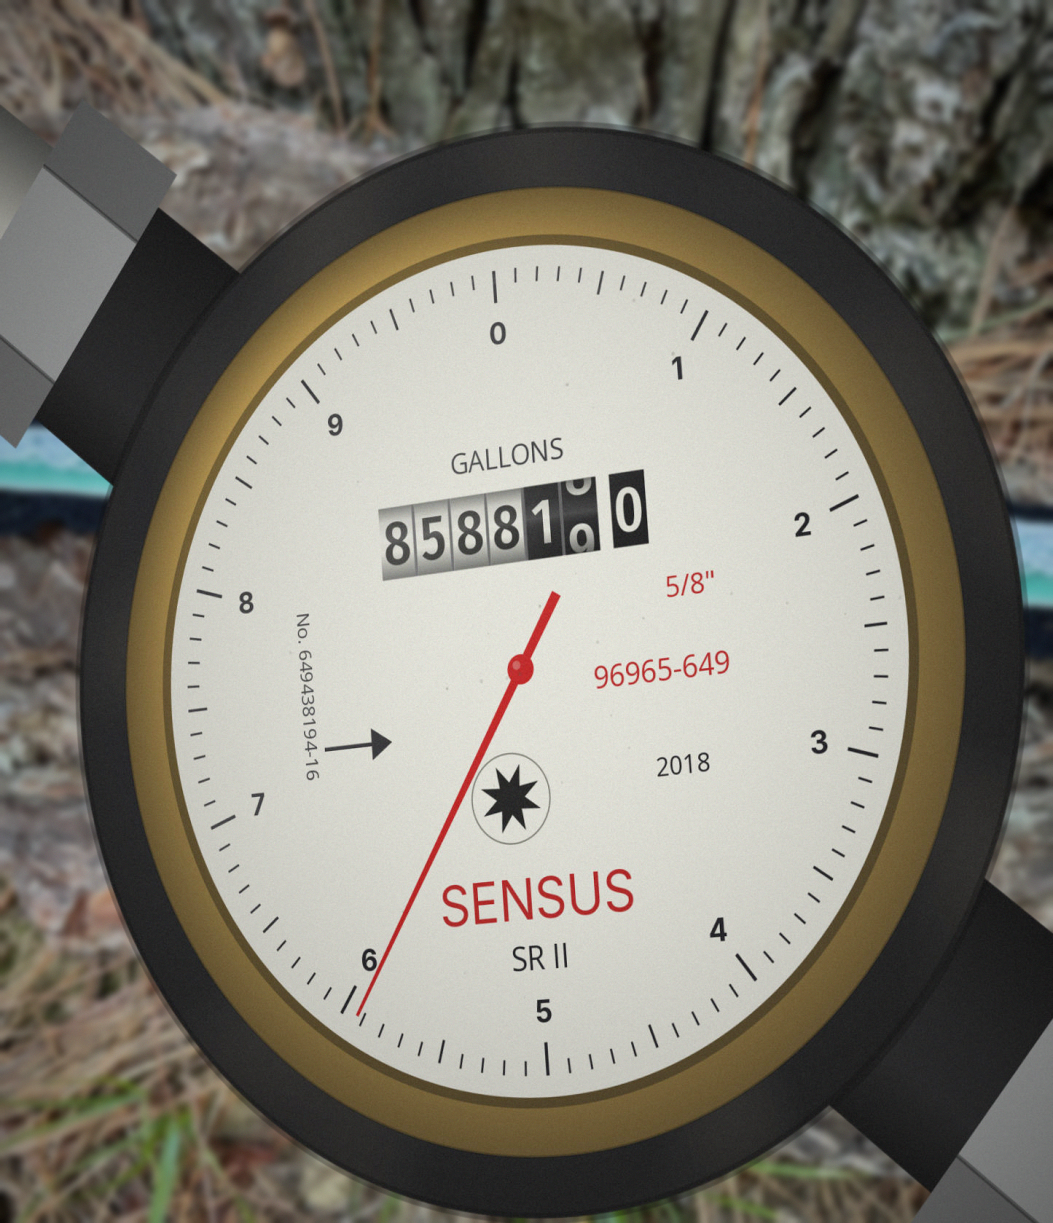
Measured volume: 8588185.9 gal
